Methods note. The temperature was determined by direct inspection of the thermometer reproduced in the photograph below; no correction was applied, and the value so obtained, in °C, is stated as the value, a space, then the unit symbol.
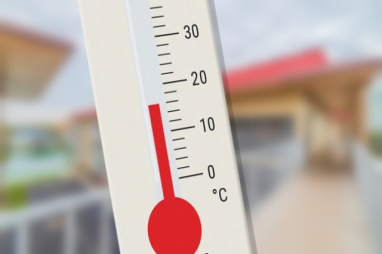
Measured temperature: 16 °C
